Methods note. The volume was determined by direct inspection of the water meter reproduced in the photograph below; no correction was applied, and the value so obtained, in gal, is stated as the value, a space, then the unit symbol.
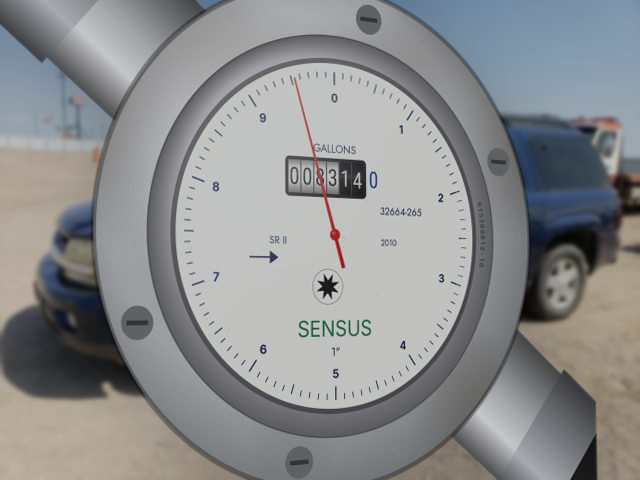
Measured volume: 83139.5 gal
